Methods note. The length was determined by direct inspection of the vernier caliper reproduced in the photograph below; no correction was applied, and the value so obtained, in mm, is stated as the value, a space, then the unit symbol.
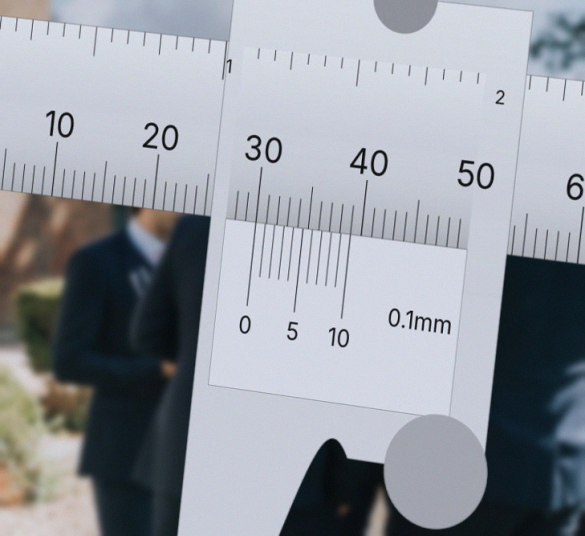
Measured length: 30.0 mm
